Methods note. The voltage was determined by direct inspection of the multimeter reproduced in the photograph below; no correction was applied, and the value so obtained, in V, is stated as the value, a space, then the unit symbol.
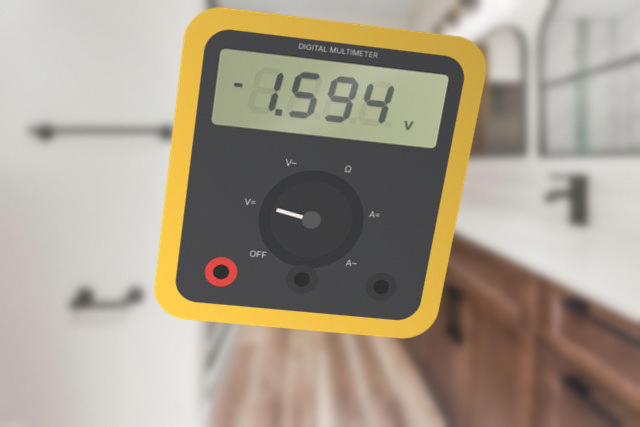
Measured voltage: -1.594 V
